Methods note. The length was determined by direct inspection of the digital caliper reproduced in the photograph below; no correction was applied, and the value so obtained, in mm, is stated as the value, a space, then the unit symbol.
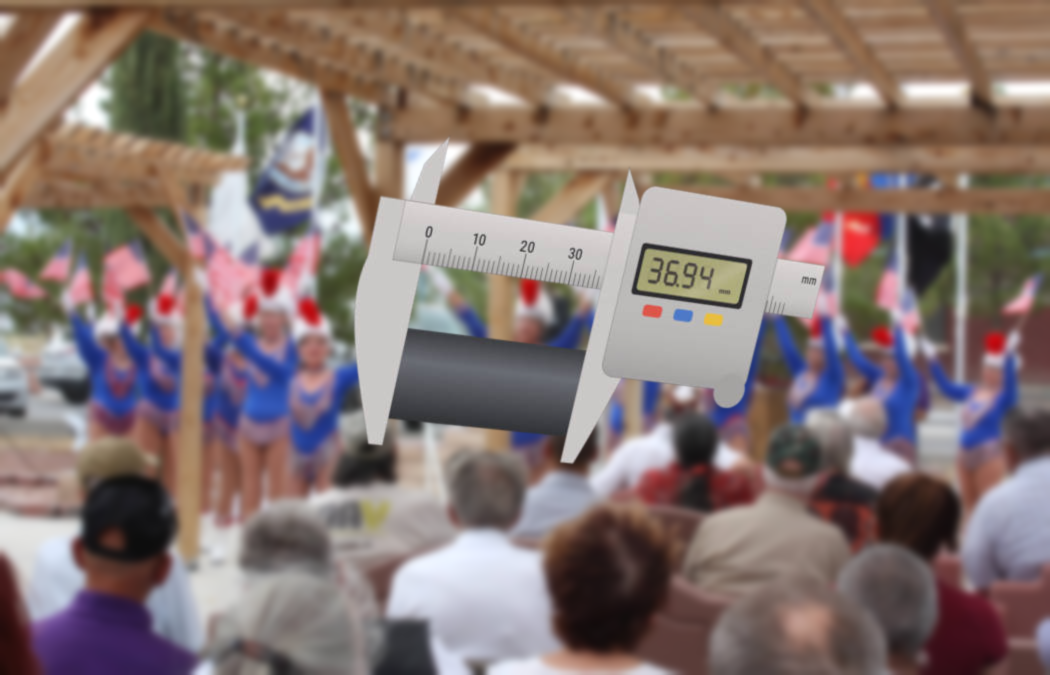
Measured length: 36.94 mm
